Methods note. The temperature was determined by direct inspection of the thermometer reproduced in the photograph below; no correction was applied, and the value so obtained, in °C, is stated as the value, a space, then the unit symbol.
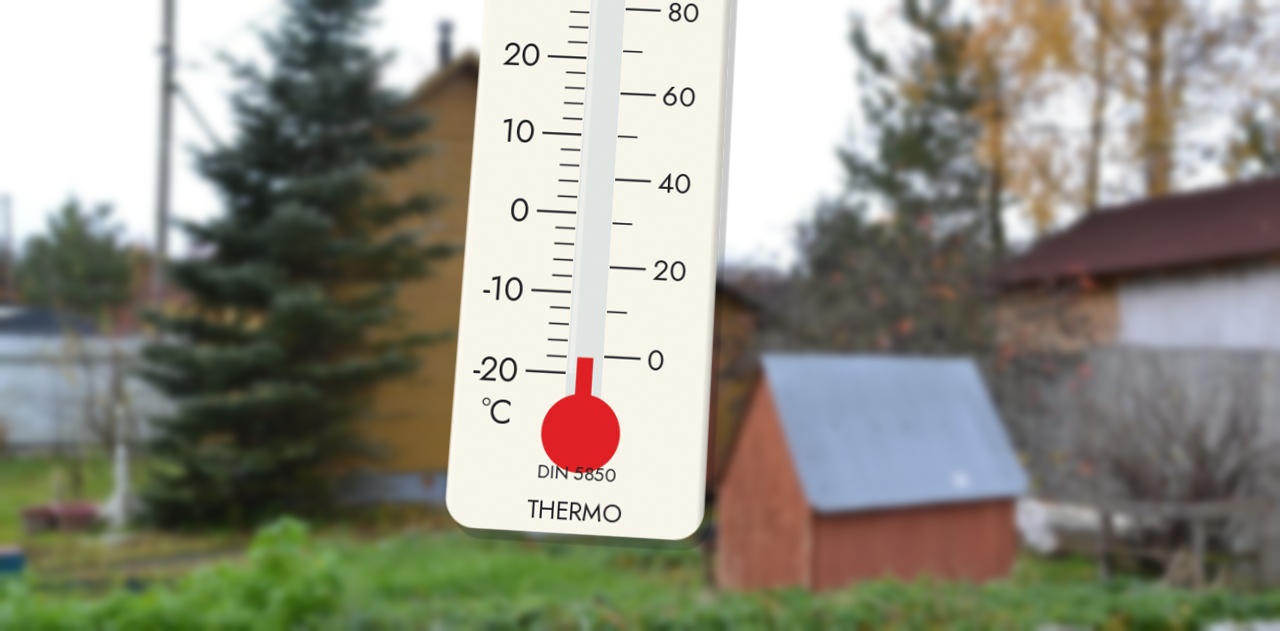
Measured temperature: -18 °C
